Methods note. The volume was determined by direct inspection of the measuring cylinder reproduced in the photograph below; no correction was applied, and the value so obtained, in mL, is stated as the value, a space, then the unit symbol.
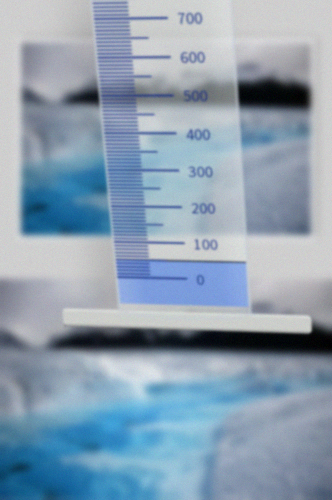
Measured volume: 50 mL
